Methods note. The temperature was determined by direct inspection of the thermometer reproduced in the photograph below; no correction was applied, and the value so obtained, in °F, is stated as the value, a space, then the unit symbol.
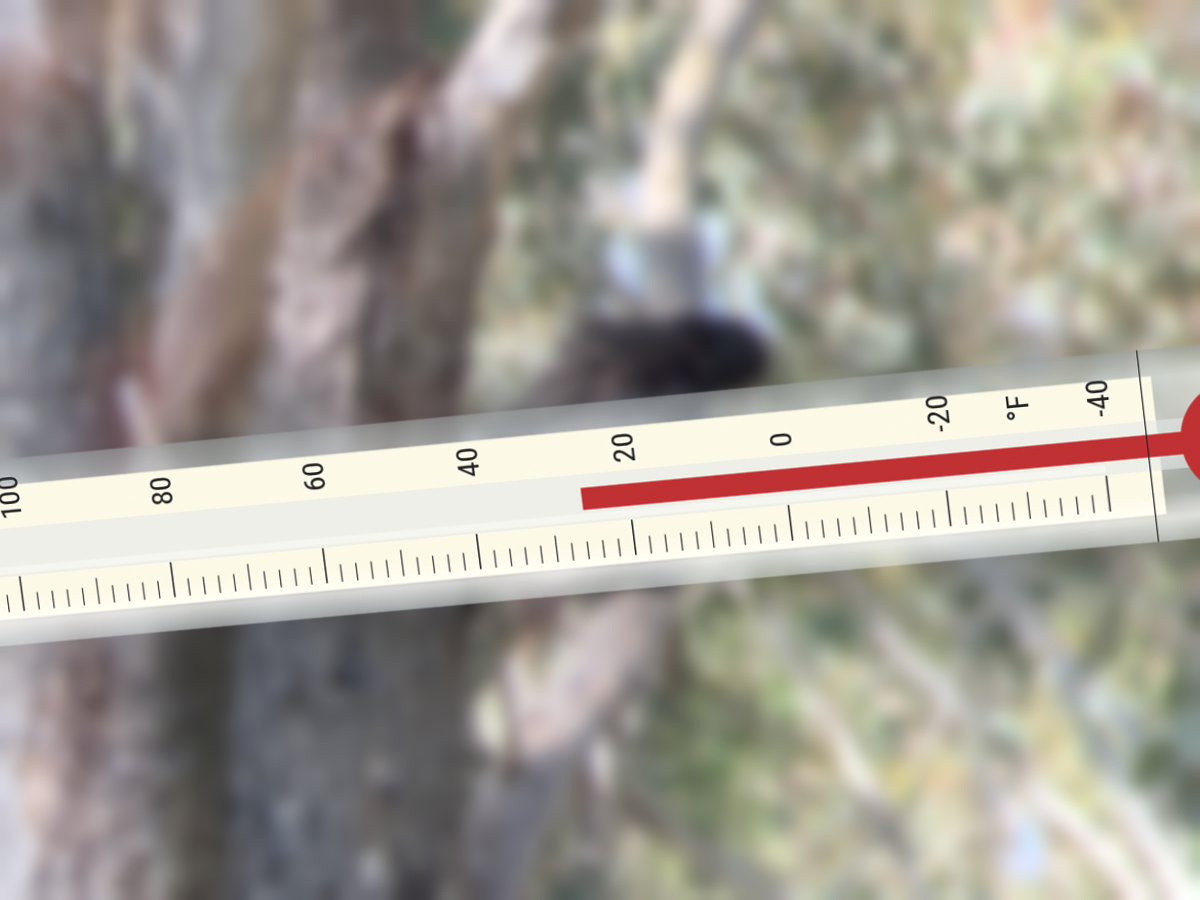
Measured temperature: 26 °F
